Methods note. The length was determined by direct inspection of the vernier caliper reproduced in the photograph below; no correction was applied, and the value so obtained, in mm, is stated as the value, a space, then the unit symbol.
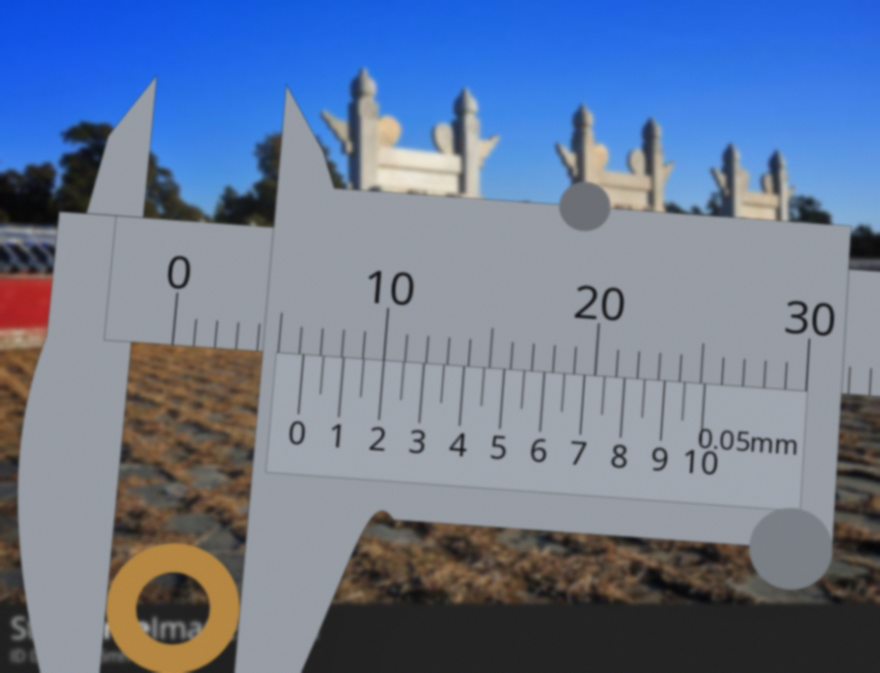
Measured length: 6.2 mm
